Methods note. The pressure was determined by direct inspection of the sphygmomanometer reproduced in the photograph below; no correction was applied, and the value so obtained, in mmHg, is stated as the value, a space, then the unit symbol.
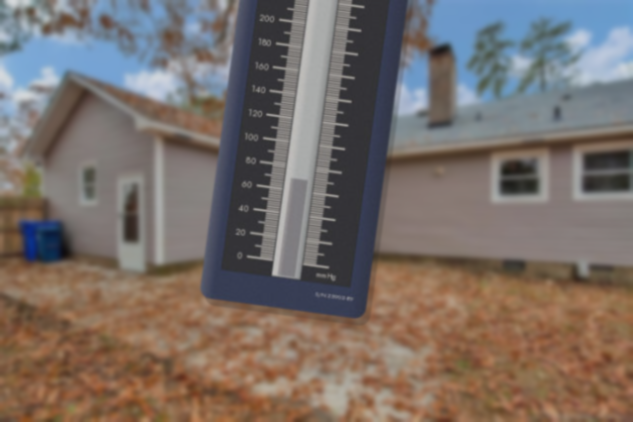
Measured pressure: 70 mmHg
